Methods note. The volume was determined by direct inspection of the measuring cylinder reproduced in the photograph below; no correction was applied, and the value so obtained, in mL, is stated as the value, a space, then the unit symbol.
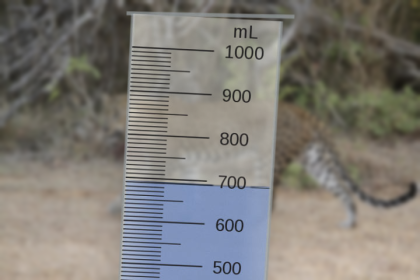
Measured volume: 690 mL
